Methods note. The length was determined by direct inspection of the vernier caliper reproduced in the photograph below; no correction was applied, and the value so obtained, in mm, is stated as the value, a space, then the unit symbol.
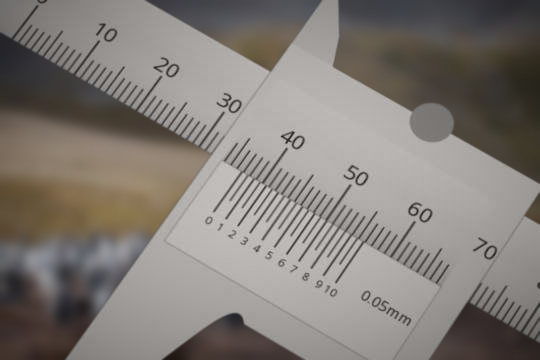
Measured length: 36.8 mm
